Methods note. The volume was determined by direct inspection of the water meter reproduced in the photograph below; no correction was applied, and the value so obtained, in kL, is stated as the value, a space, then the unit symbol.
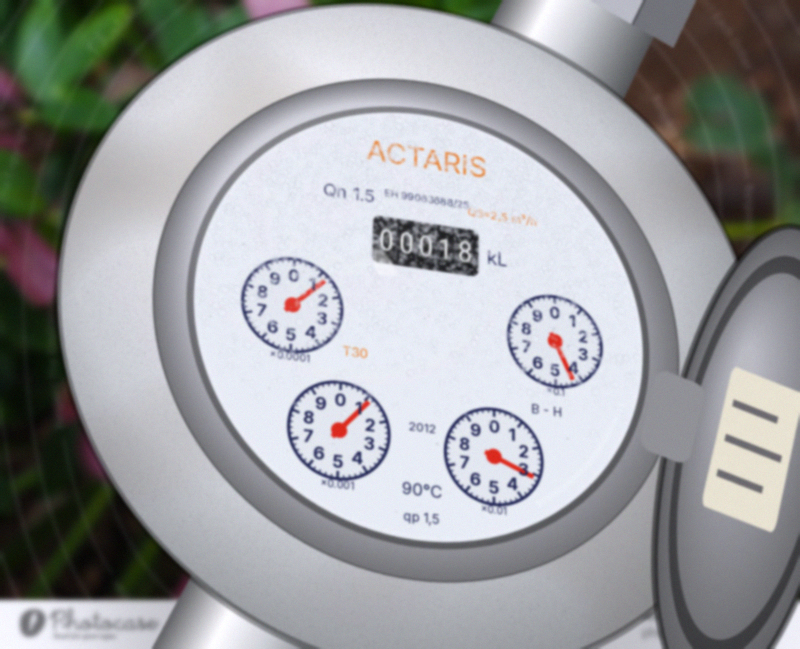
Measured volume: 18.4311 kL
